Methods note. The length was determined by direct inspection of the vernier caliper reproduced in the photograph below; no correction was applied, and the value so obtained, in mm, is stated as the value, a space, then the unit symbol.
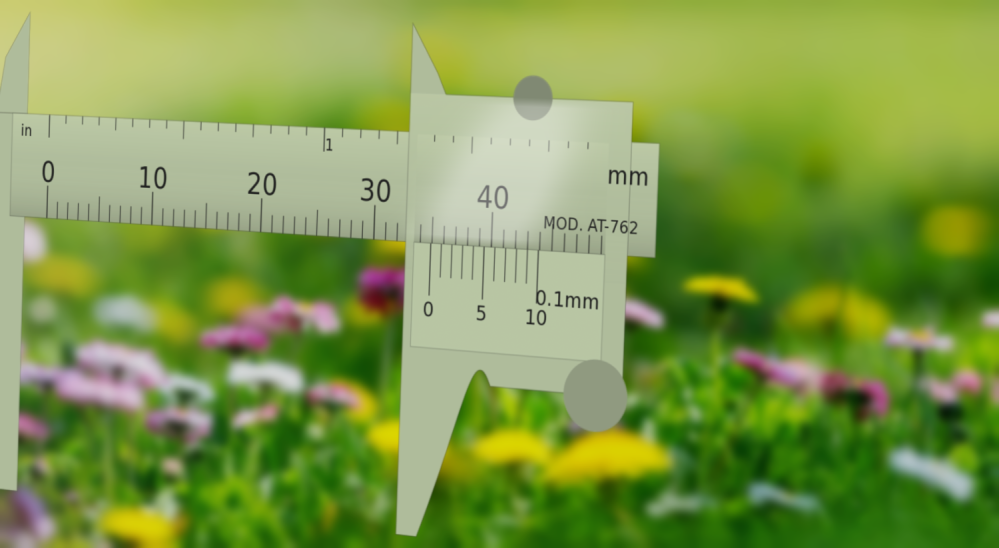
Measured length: 34.9 mm
